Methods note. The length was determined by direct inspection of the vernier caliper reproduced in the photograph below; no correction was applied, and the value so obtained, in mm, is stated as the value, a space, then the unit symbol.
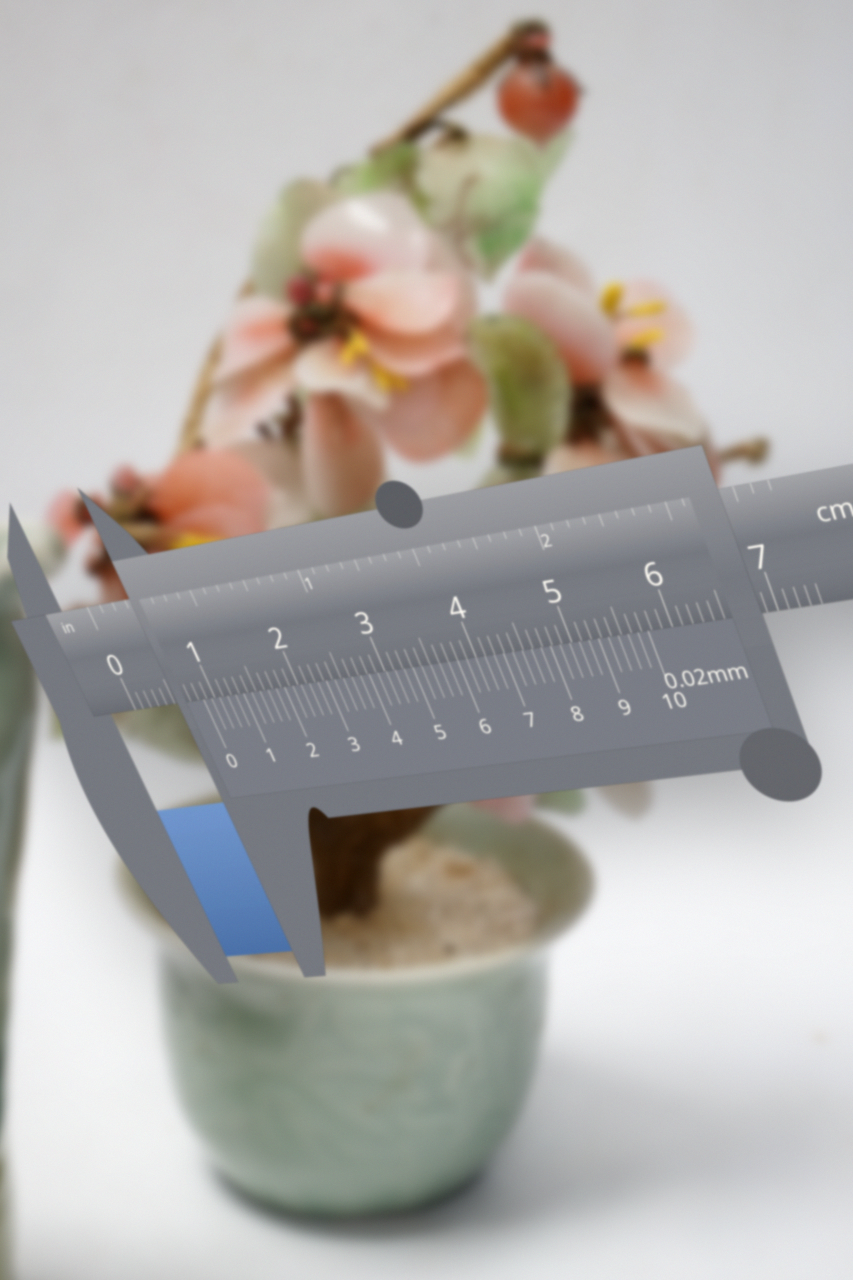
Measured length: 8.6 mm
